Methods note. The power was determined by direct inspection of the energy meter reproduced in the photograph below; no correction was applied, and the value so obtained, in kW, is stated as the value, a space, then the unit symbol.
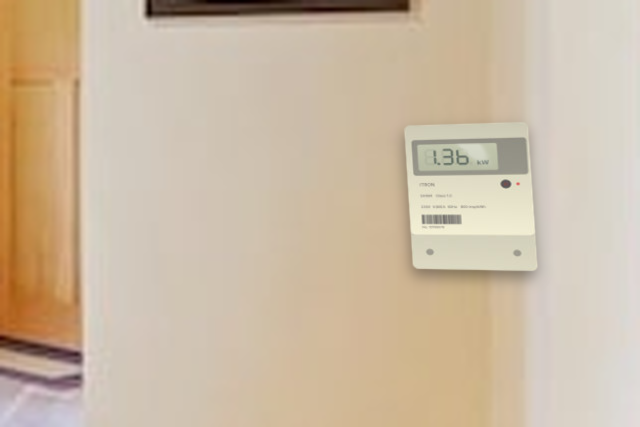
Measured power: 1.36 kW
